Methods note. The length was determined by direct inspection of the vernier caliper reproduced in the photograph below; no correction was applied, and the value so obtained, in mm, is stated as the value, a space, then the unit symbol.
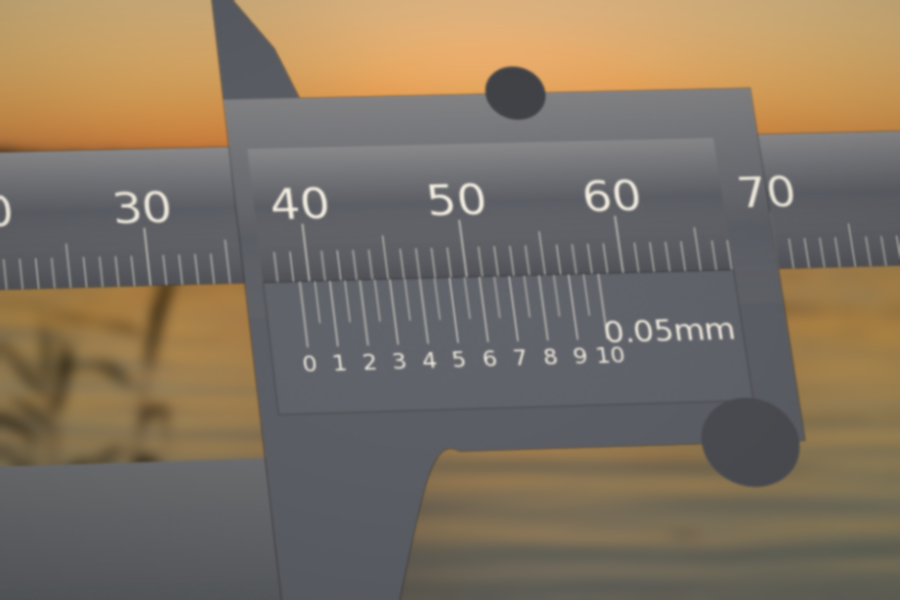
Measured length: 39.4 mm
